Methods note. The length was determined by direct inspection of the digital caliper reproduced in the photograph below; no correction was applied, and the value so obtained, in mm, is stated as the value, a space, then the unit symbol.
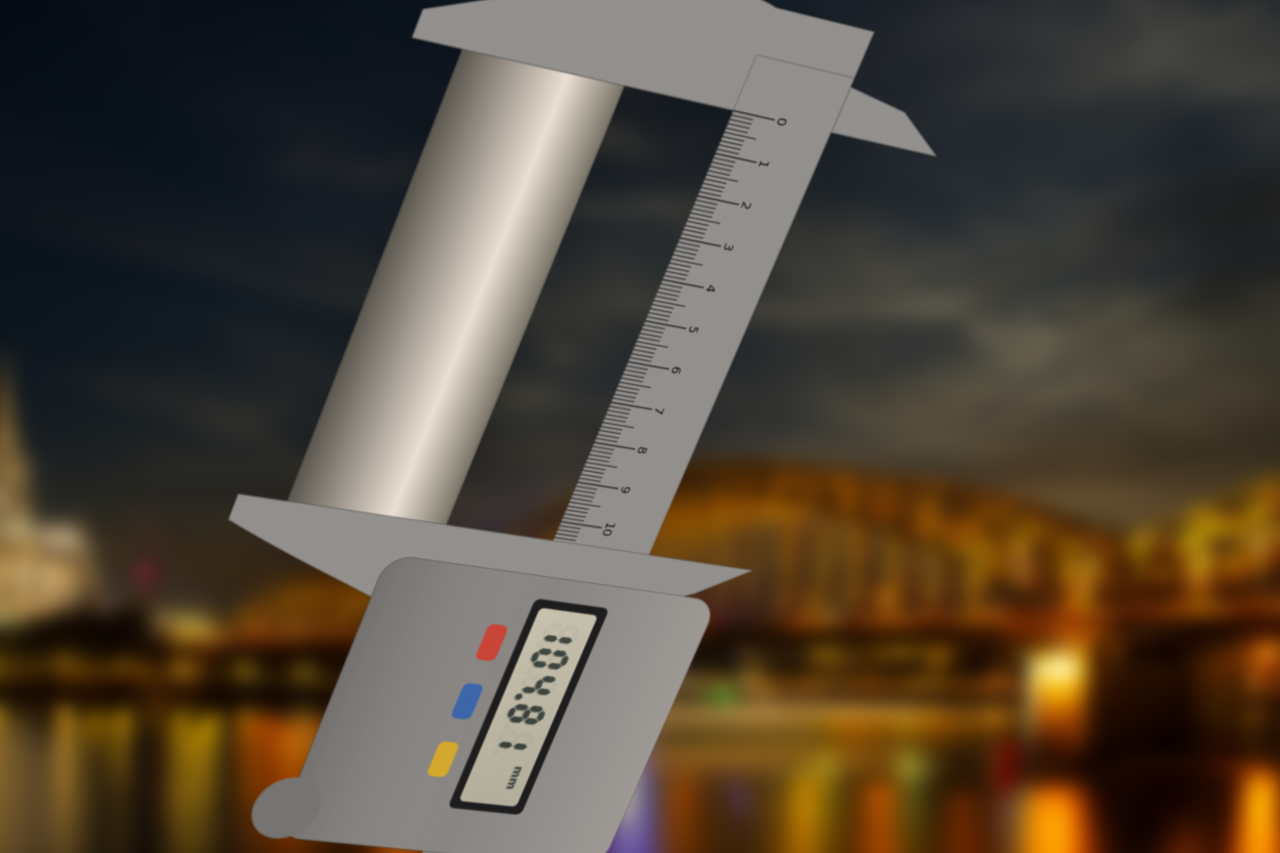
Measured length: 104.81 mm
